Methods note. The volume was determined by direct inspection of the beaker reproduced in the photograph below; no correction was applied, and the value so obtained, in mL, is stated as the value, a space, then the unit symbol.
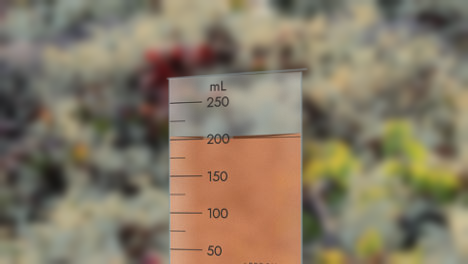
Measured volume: 200 mL
